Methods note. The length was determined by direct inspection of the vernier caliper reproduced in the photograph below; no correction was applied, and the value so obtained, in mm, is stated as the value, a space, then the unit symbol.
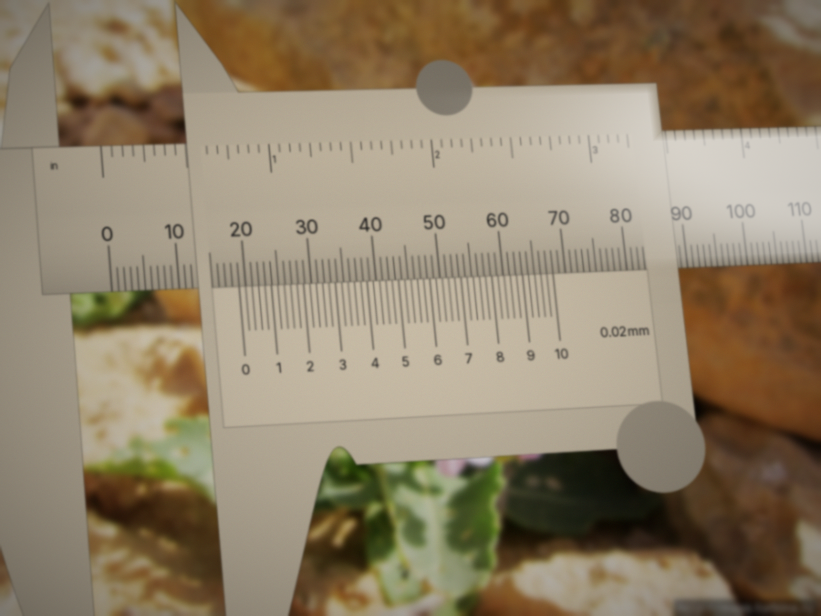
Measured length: 19.0 mm
